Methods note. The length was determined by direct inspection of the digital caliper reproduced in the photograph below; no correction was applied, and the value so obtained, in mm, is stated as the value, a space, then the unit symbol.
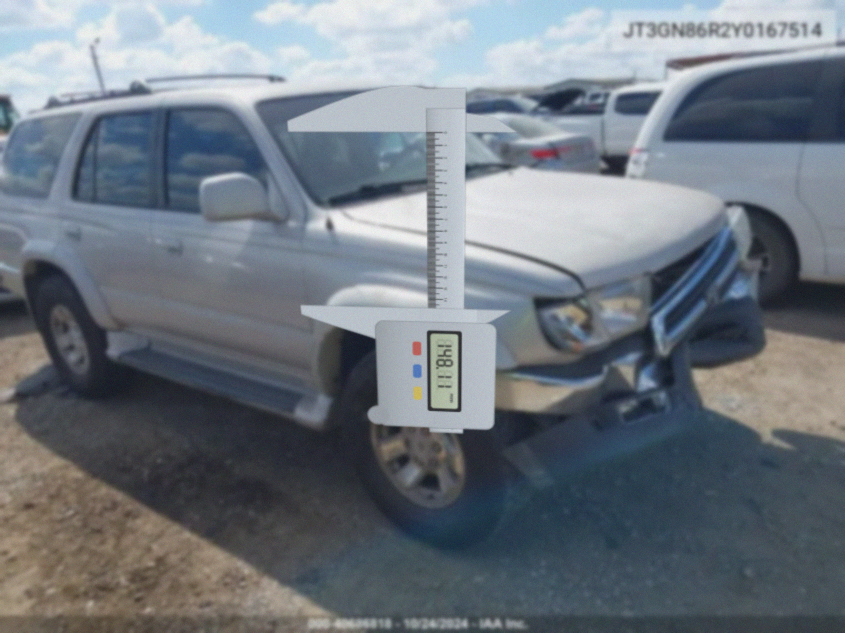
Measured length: 148.11 mm
